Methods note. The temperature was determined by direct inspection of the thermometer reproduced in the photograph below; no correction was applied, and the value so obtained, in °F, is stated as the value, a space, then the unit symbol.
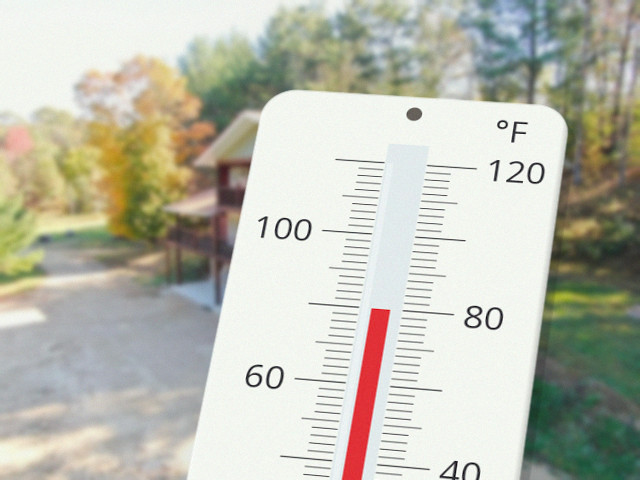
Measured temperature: 80 °F
